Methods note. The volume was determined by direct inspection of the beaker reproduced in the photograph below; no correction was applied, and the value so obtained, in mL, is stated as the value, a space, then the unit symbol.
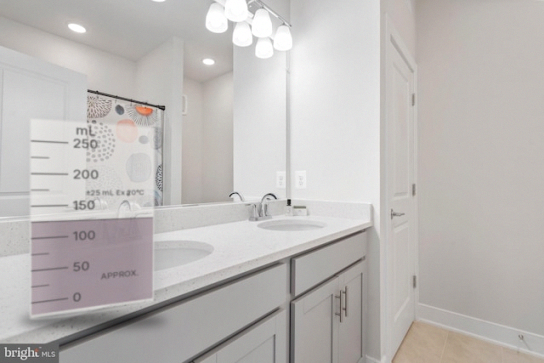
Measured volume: 125 mL
